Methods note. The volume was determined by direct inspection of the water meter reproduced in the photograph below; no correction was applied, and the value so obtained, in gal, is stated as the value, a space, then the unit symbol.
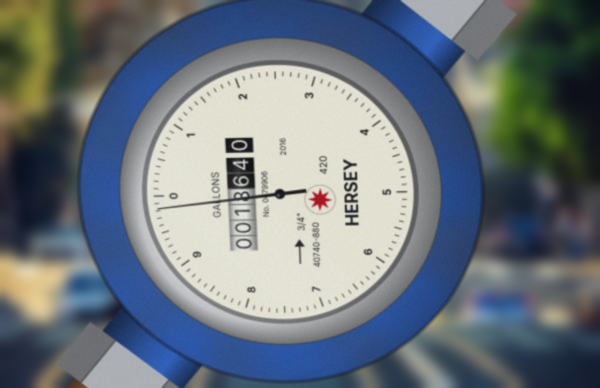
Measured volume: 18639.8 gal
